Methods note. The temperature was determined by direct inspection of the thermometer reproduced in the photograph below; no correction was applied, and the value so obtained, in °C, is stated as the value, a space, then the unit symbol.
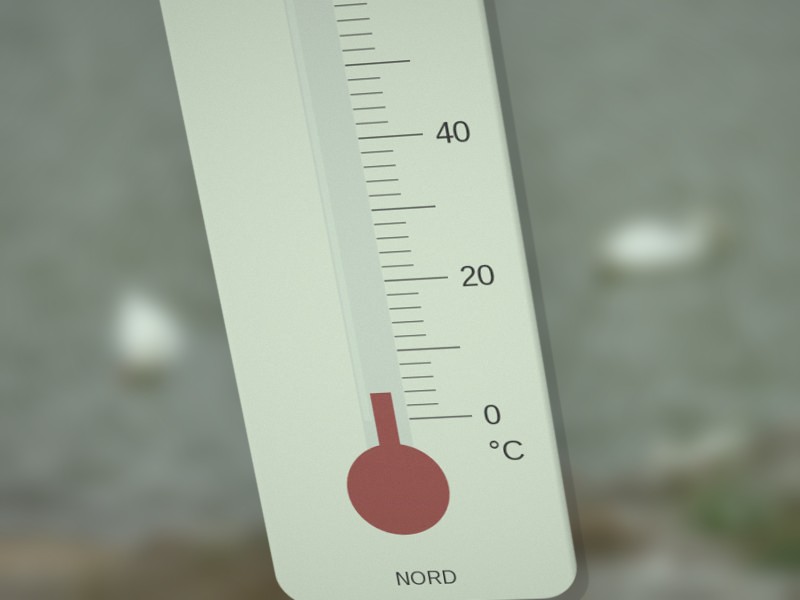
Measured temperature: 4 °C
